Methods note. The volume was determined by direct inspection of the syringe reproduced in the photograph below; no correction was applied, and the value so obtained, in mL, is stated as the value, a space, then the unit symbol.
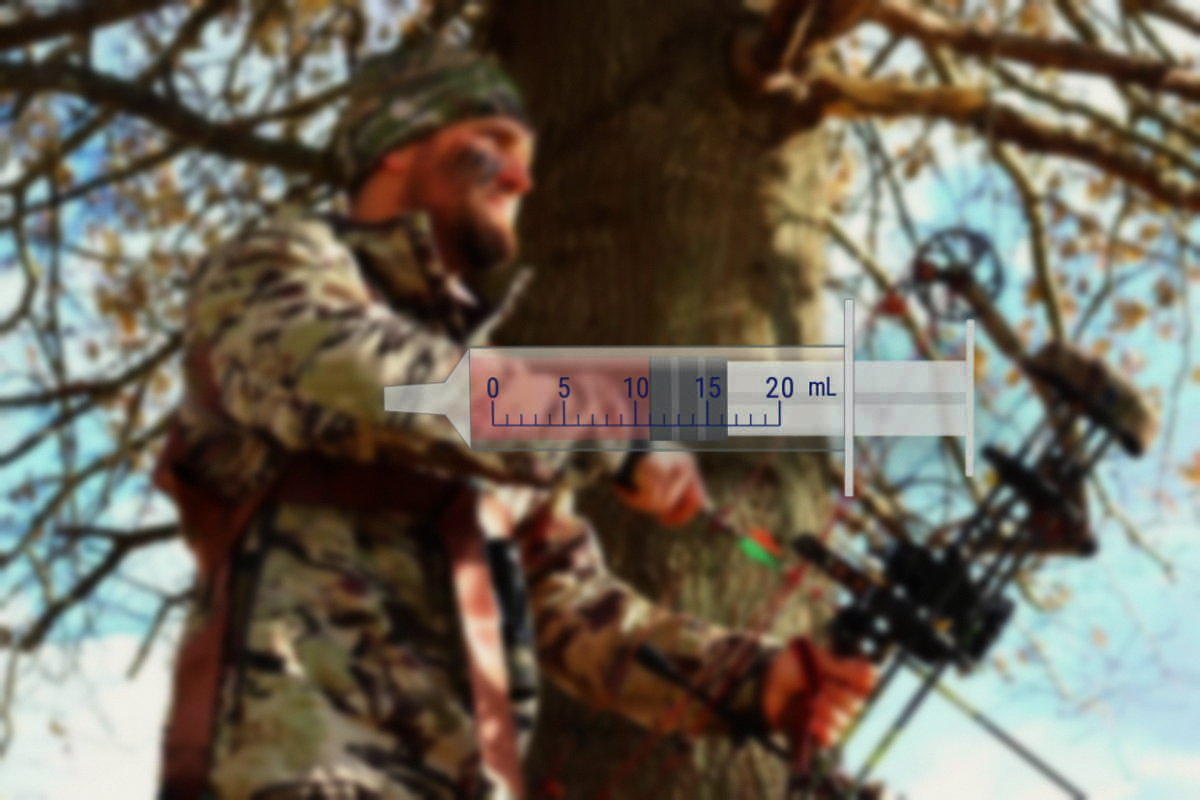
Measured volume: 11 mL
